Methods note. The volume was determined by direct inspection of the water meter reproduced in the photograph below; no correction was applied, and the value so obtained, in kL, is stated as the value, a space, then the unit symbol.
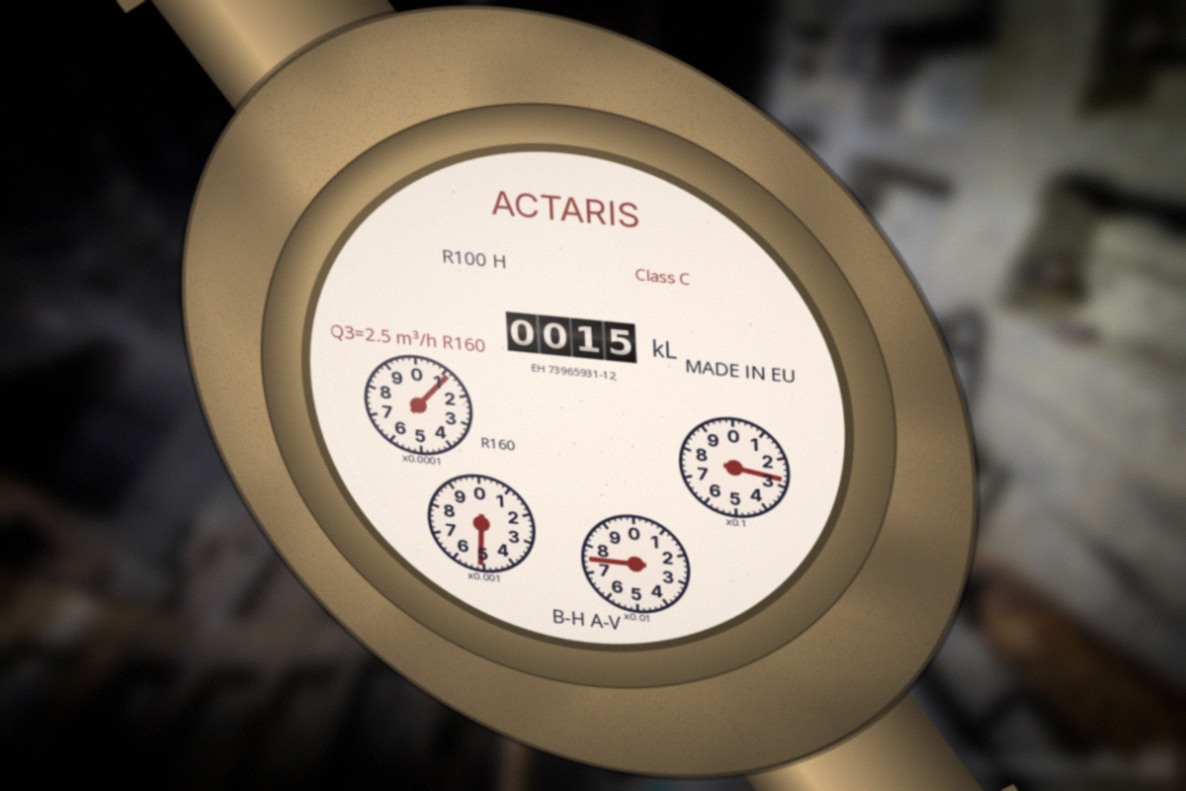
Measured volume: 15.2751 kL
